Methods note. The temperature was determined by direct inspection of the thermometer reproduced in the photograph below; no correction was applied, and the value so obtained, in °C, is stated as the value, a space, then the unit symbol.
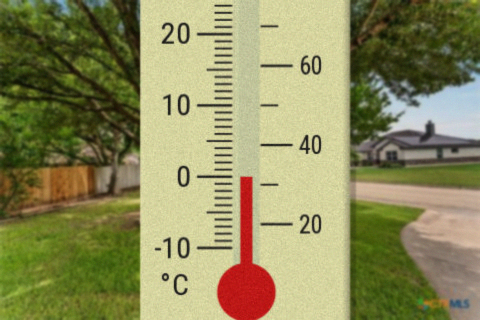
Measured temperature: 0 °C
